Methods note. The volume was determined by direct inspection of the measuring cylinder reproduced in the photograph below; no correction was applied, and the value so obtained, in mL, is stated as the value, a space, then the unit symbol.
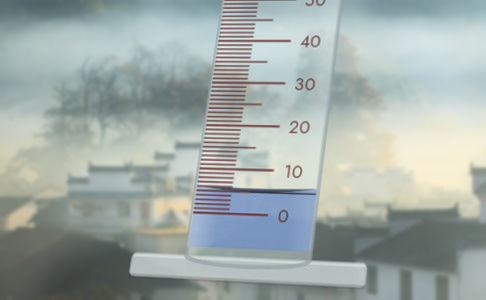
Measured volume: 5 mL
